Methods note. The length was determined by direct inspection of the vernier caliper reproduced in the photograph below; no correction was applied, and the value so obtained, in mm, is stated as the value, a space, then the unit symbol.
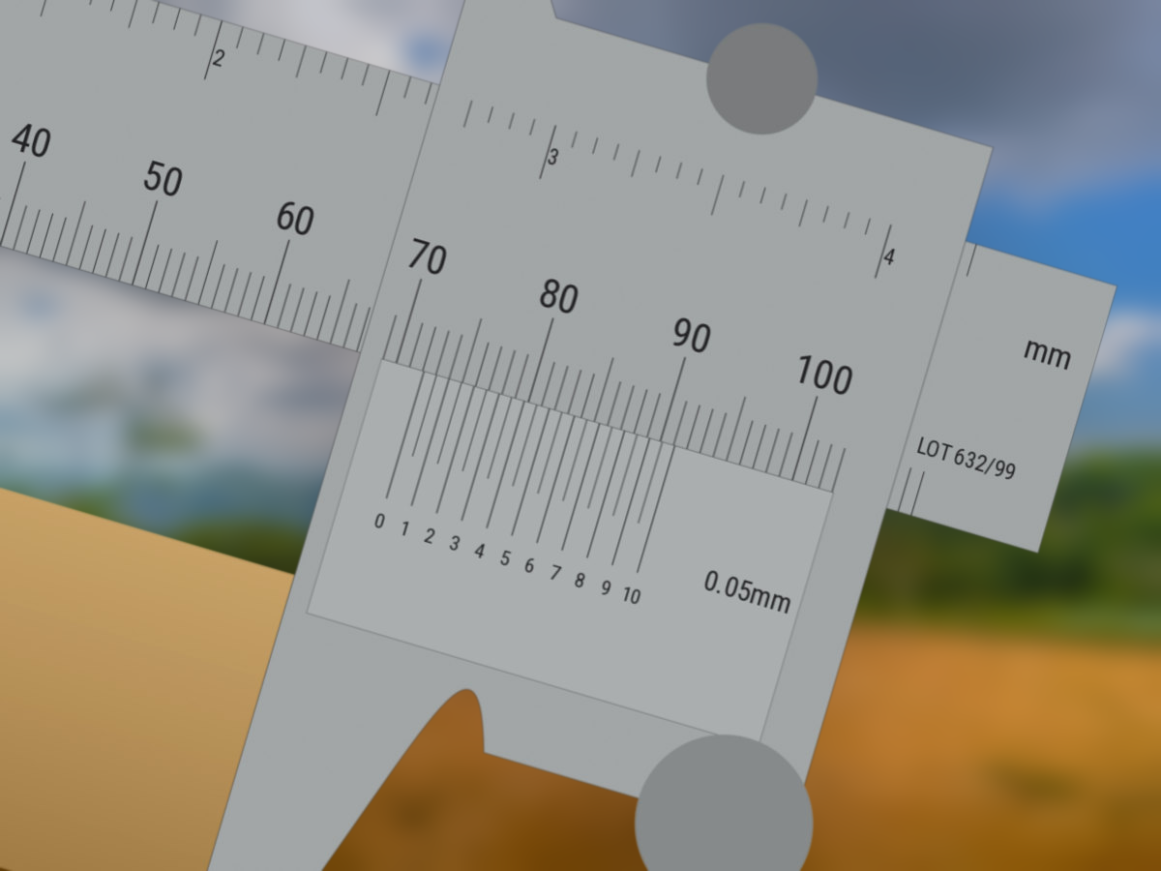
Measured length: 72.1 mm
